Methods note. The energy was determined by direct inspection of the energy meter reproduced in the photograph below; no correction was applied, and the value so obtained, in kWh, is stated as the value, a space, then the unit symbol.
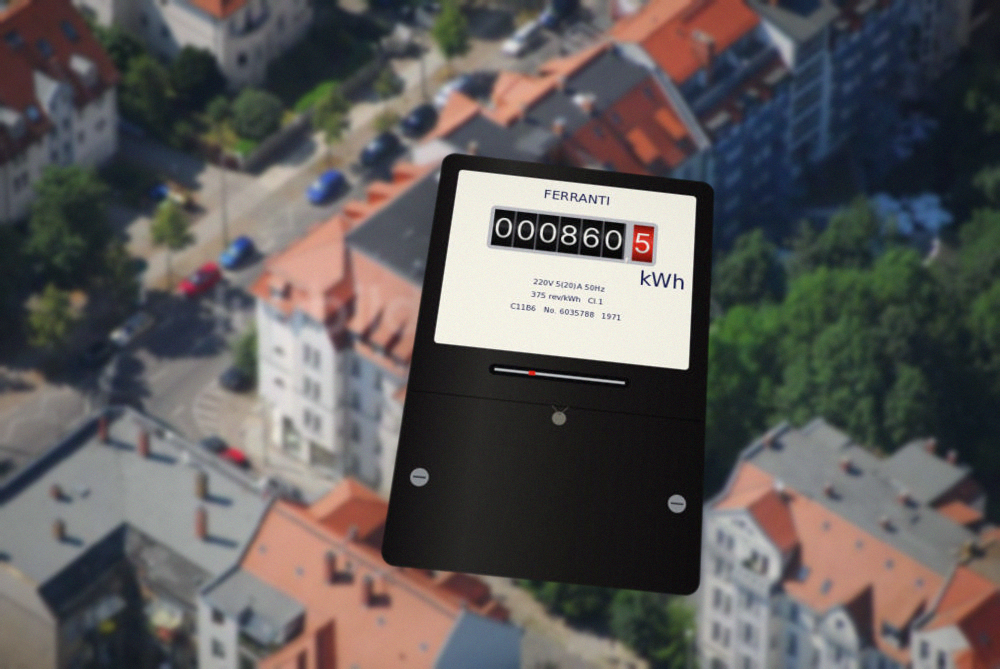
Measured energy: 860.5 kWh
